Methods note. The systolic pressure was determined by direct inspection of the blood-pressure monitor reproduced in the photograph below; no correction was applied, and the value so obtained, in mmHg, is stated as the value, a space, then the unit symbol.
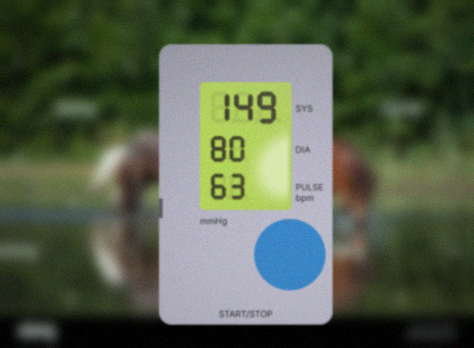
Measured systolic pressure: 149 mmHg
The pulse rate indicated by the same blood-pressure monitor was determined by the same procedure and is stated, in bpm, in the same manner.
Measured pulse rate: 63 bpm
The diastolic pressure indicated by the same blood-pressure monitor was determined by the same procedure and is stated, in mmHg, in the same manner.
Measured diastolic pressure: 80 mmHg
